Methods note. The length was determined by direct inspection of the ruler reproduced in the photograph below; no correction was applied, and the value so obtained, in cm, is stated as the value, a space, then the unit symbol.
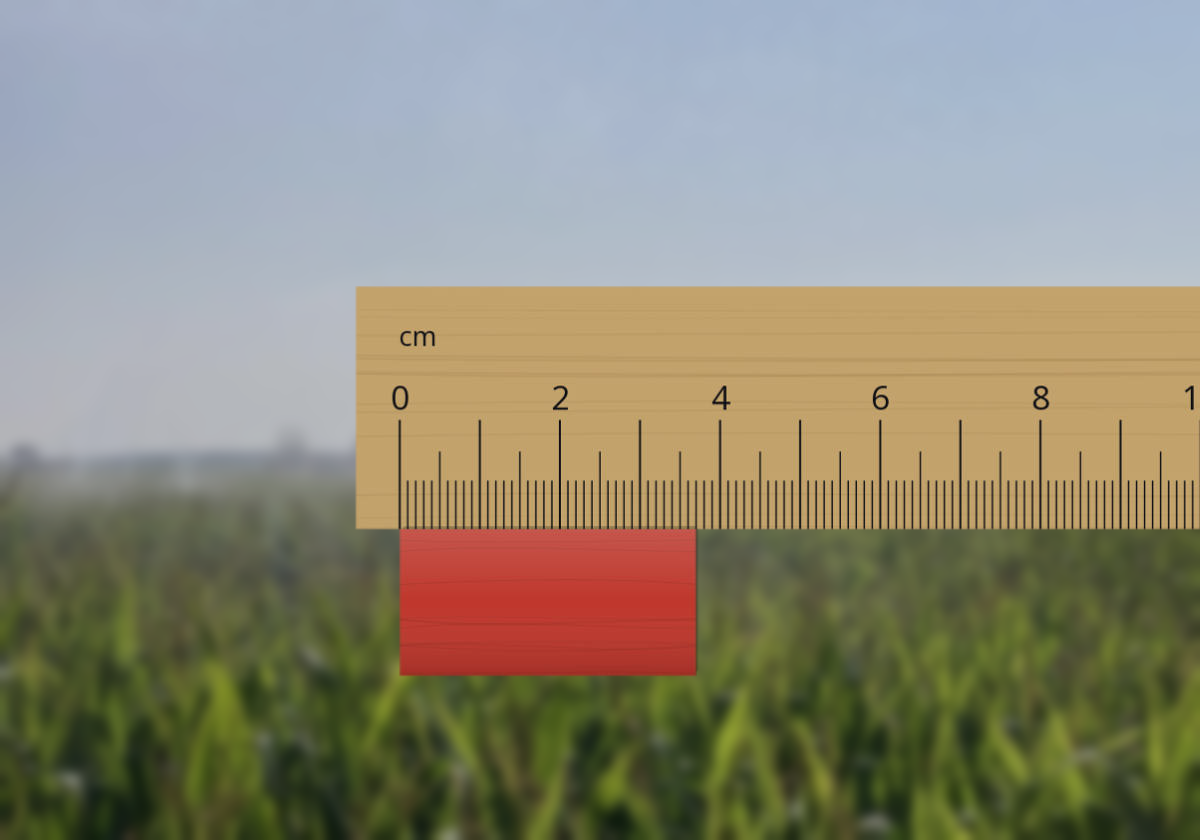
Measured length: 3.7 cm
